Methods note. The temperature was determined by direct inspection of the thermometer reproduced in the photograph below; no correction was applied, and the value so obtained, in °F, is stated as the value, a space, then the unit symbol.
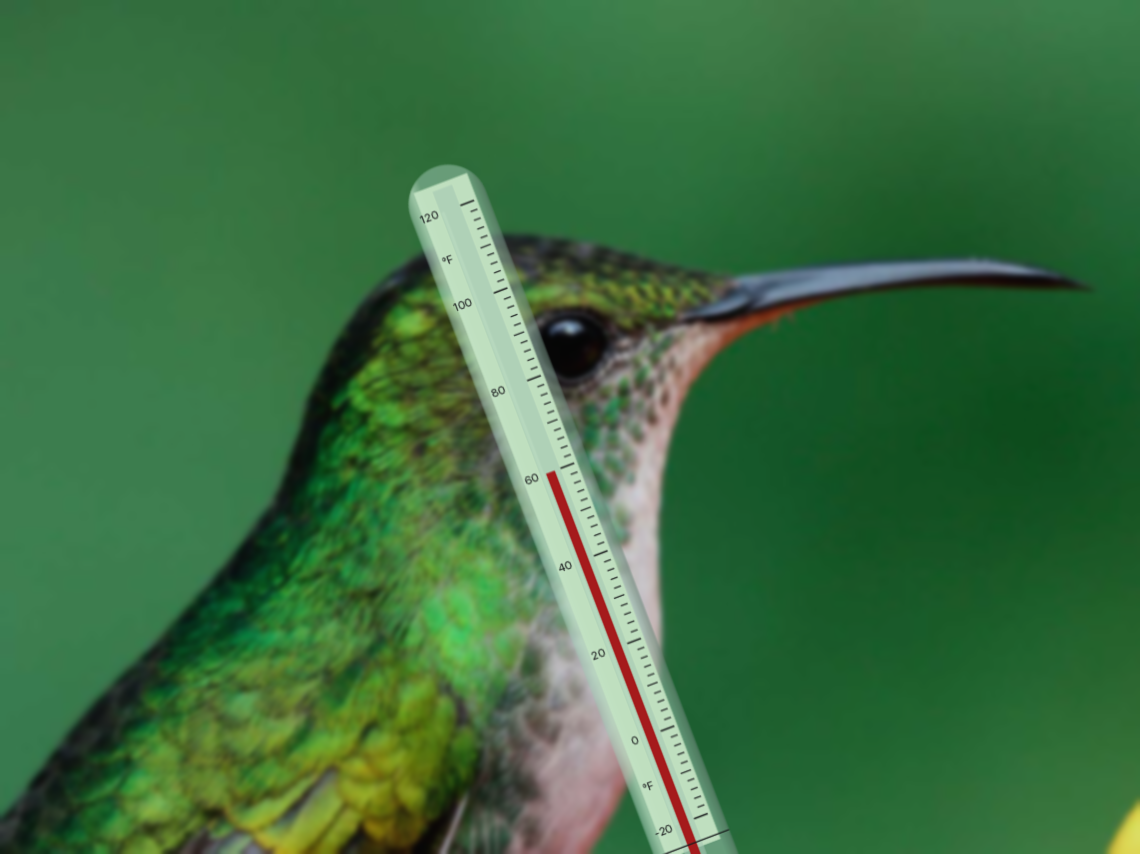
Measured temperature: 60 °F
